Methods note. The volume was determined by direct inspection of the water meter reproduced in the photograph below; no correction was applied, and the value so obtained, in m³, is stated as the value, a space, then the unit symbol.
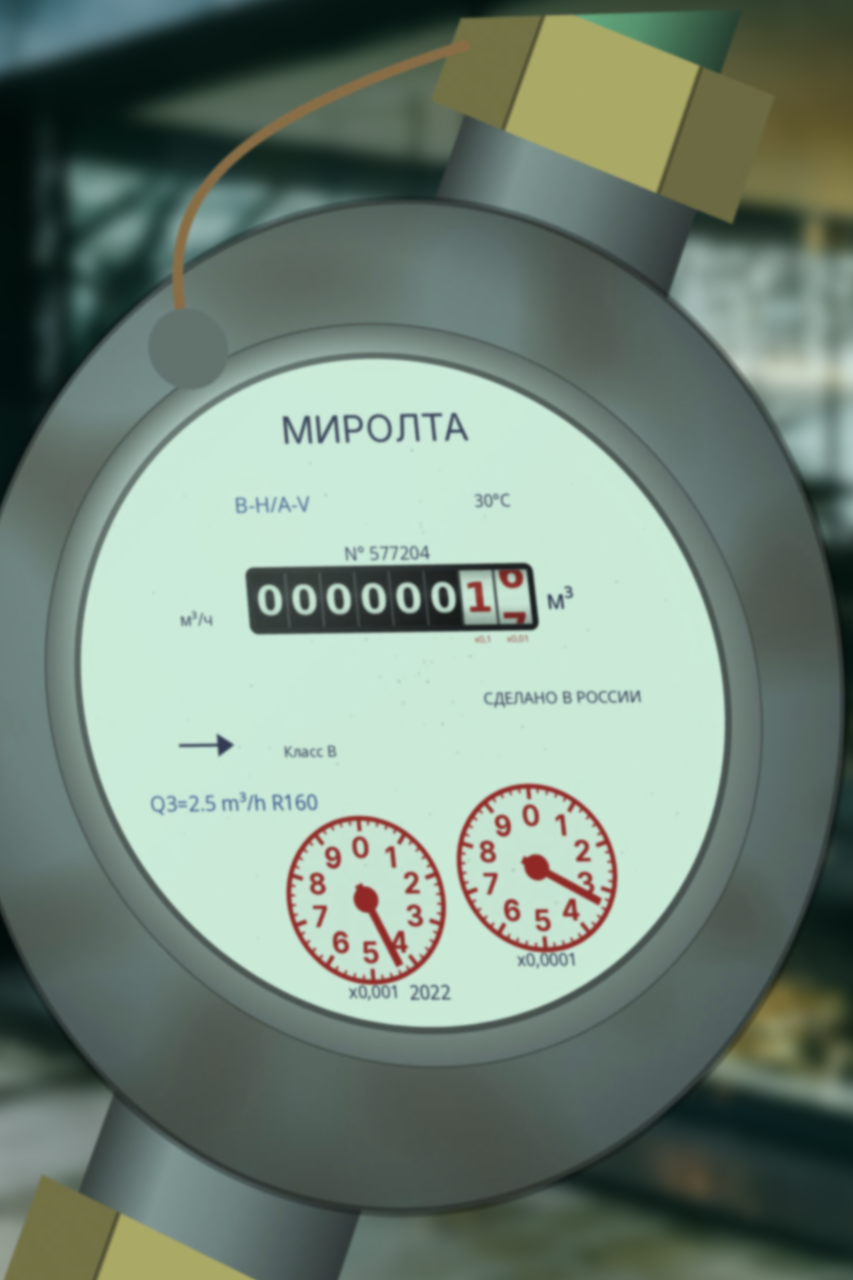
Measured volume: 0.1643 m³
